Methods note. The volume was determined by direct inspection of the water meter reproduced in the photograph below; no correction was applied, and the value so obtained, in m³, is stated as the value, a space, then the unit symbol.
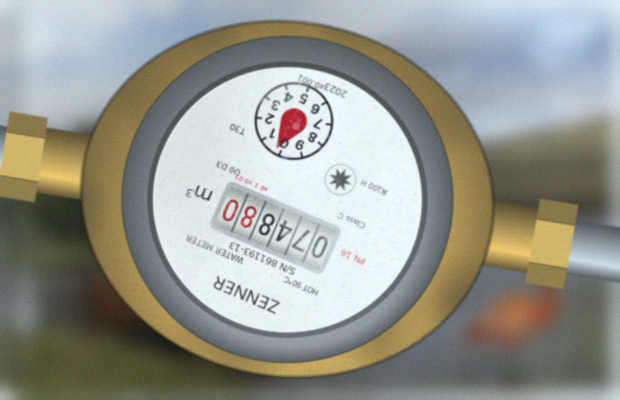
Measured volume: 748.800 m³
